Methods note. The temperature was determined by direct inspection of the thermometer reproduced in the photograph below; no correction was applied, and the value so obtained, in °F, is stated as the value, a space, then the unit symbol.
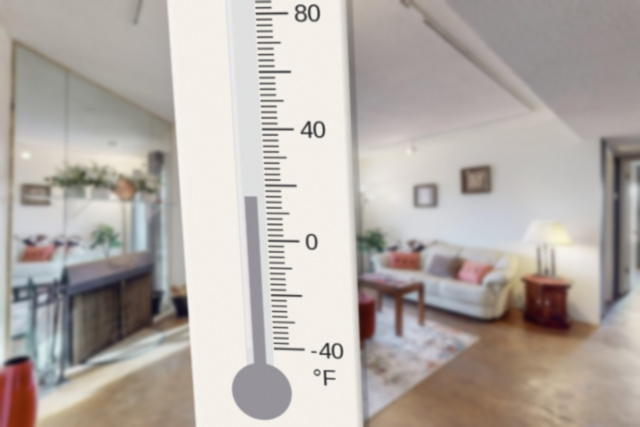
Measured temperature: 16 °F
